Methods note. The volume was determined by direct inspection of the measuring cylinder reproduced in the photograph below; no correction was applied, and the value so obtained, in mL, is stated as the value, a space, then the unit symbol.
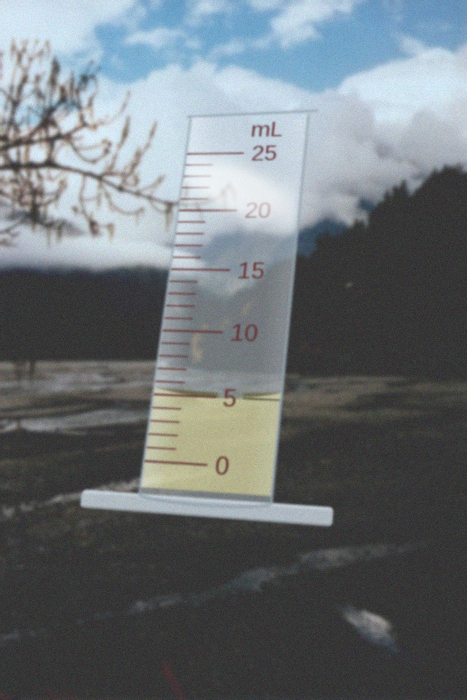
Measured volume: 5 mL
